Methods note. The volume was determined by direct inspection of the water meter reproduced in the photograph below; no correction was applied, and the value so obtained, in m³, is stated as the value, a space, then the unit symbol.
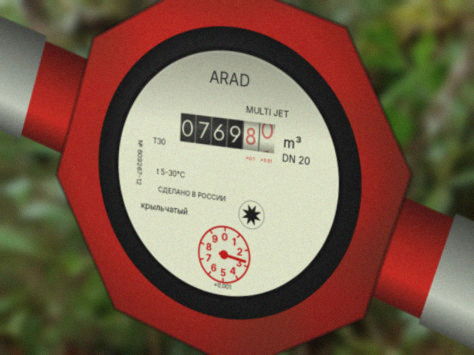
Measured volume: 769.802 m³
